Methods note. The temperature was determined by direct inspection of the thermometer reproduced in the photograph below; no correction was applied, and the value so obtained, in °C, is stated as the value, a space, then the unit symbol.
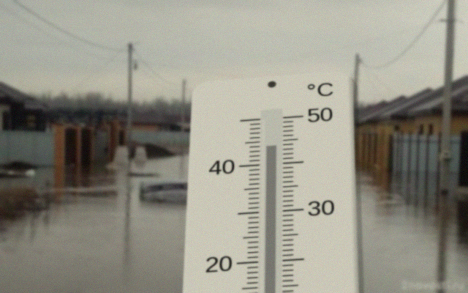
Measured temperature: 44 °C
